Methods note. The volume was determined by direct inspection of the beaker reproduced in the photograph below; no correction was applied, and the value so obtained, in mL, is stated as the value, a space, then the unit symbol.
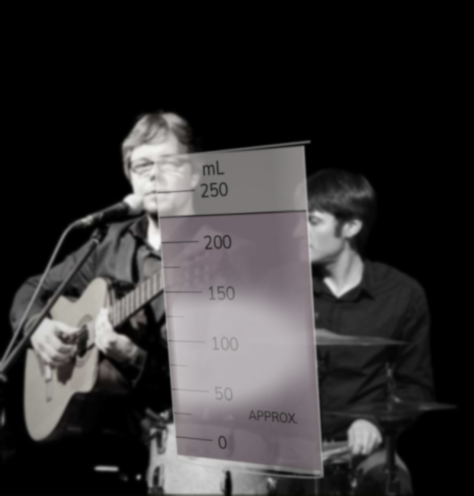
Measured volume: 225 mL
